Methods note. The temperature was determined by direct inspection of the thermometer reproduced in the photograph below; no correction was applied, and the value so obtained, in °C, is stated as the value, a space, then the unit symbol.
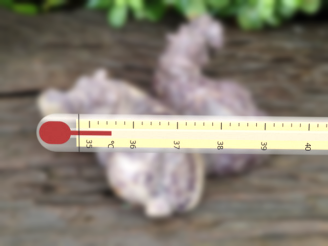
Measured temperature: 35.5 °C
